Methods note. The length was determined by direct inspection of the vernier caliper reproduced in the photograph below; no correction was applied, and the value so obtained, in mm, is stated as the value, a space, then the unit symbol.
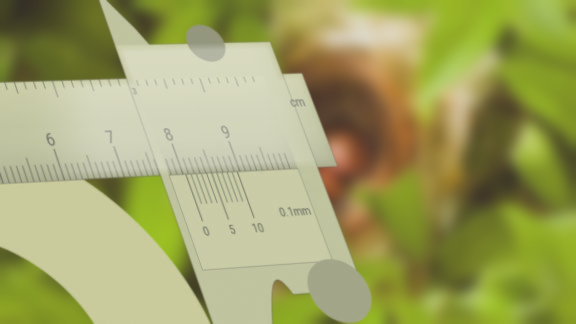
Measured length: 80.5 mm
